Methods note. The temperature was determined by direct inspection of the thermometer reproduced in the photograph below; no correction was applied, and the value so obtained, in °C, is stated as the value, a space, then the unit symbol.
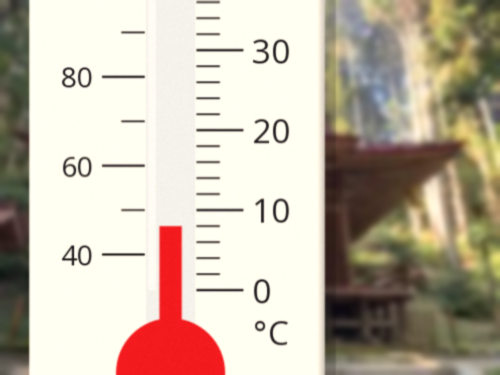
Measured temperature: 8 °C
